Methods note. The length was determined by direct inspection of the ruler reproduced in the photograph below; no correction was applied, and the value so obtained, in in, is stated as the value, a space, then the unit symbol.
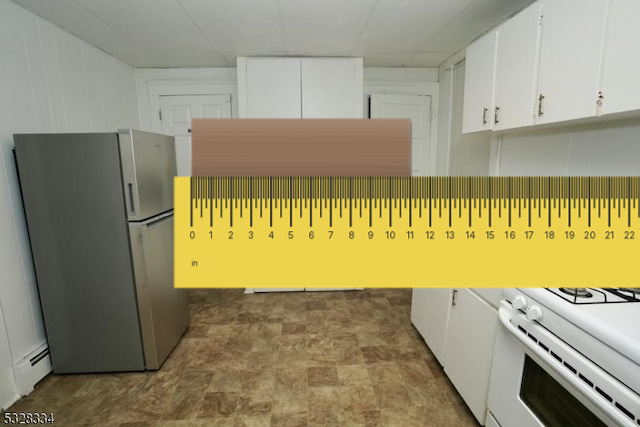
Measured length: 11 in
